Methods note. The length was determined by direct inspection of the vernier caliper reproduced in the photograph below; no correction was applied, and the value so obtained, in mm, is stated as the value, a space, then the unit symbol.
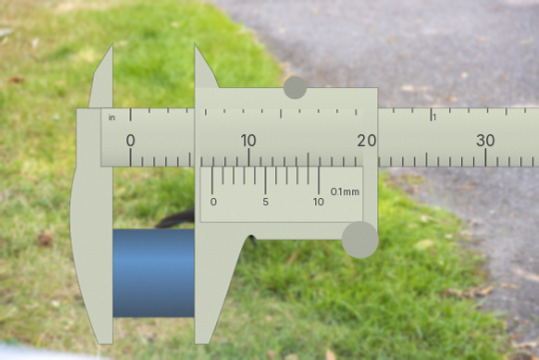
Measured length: 6.9 mm
